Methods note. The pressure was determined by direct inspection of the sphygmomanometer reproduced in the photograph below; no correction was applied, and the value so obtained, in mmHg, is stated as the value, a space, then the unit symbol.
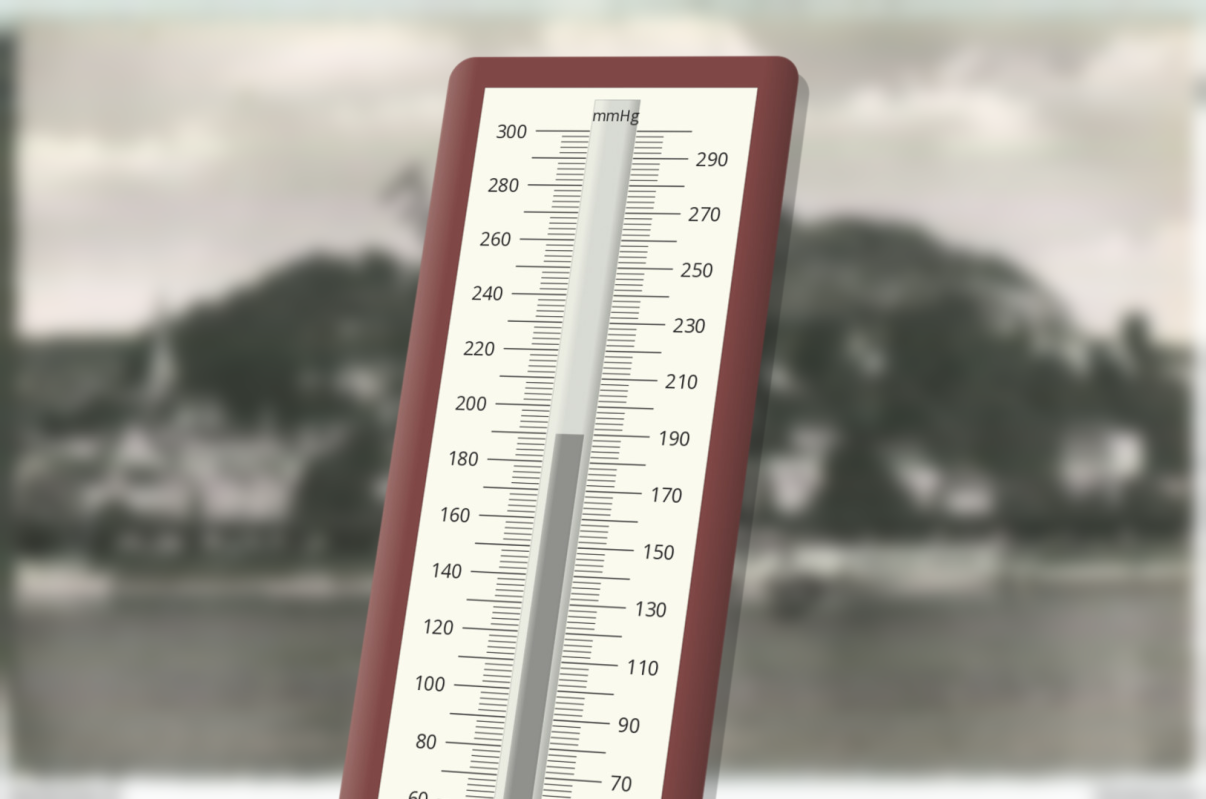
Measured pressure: 190 mmHg
